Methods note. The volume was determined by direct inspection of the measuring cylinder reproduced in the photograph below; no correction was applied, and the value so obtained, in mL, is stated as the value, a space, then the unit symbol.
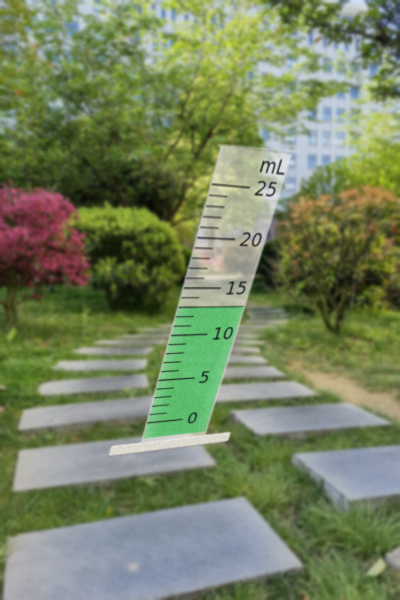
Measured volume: 13 mL
